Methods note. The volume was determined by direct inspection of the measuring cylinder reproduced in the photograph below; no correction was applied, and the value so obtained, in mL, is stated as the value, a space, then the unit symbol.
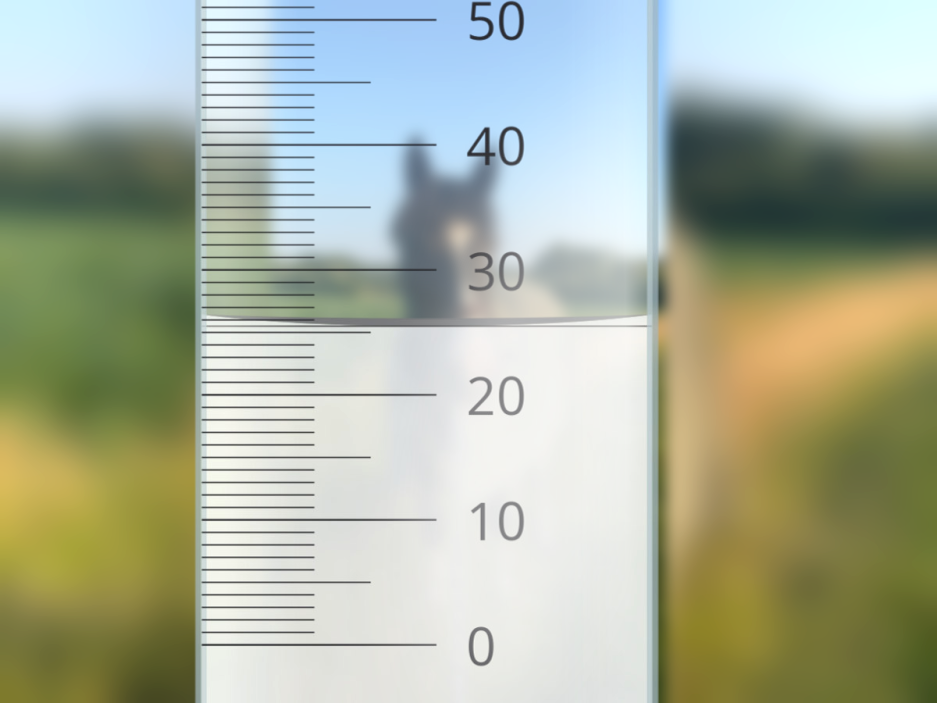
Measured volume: 25.5 mL
